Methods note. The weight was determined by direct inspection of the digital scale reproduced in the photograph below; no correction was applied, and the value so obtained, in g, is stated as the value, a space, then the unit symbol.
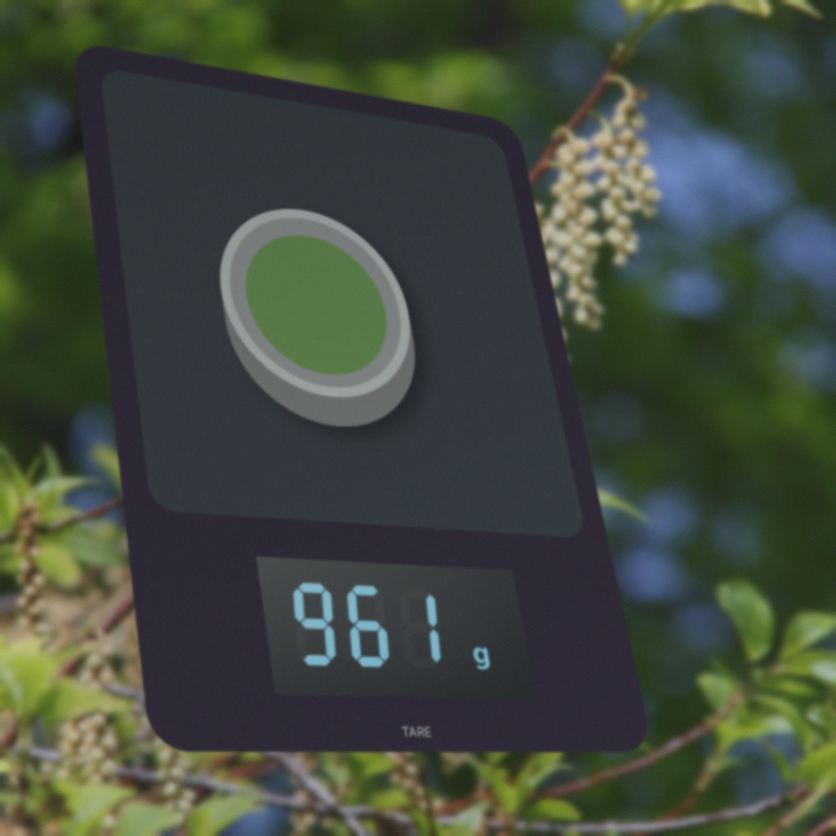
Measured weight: 961 g
